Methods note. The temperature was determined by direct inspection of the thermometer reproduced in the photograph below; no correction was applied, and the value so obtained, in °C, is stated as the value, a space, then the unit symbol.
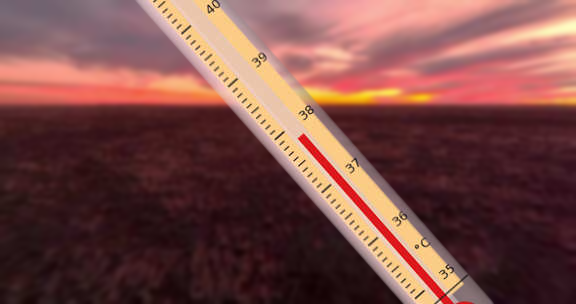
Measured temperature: 37.8 °C
